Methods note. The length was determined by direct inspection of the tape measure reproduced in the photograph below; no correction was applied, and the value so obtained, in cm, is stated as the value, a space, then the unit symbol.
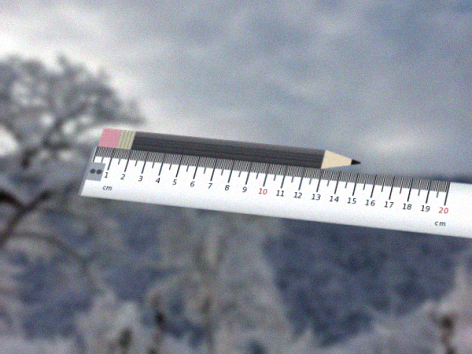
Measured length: 15 cm
